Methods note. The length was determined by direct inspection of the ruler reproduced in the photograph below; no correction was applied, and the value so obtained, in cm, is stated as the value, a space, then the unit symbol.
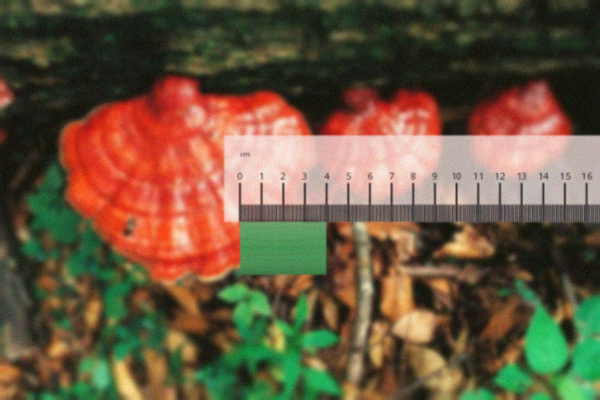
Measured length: 4 cm
